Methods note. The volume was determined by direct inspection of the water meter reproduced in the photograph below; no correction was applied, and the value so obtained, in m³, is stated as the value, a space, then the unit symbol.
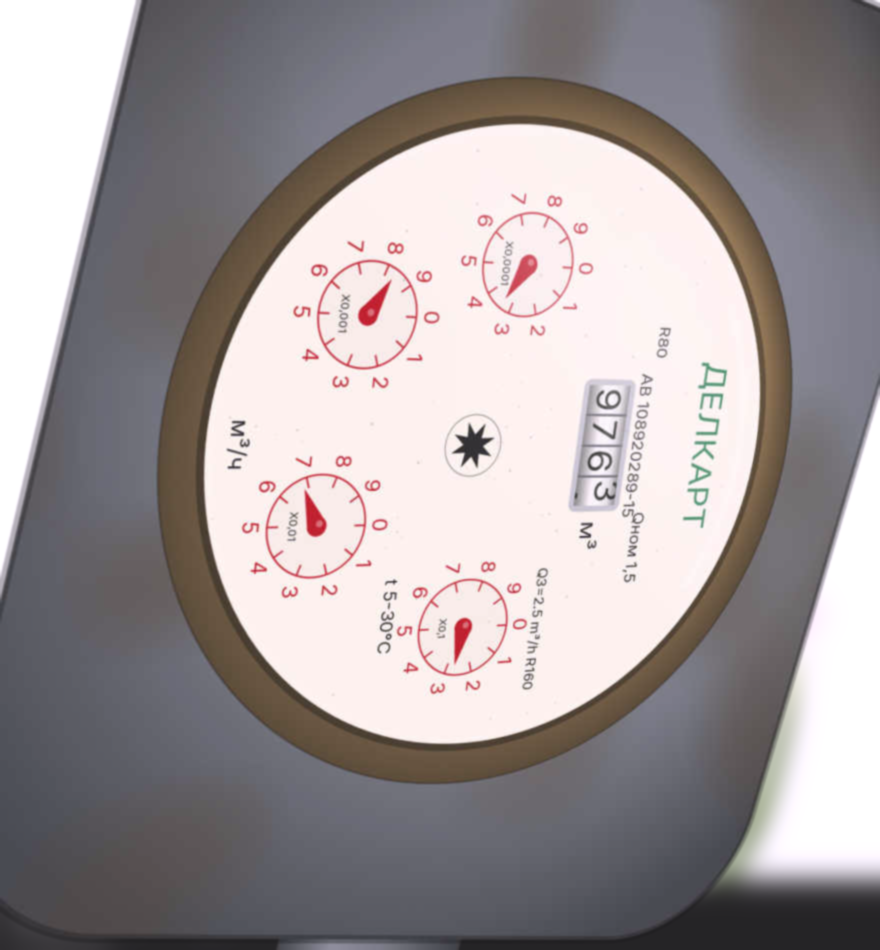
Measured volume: 9763.2683 m³
